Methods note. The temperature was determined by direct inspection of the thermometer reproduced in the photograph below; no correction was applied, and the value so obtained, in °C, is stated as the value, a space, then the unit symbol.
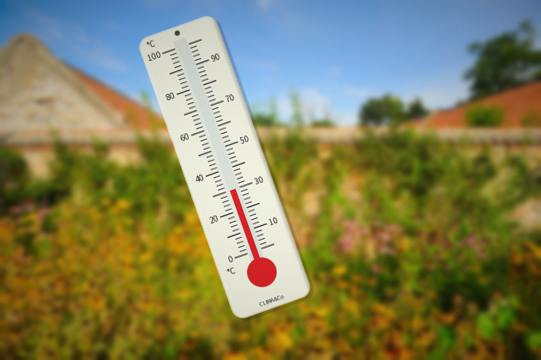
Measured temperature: 30 °C
